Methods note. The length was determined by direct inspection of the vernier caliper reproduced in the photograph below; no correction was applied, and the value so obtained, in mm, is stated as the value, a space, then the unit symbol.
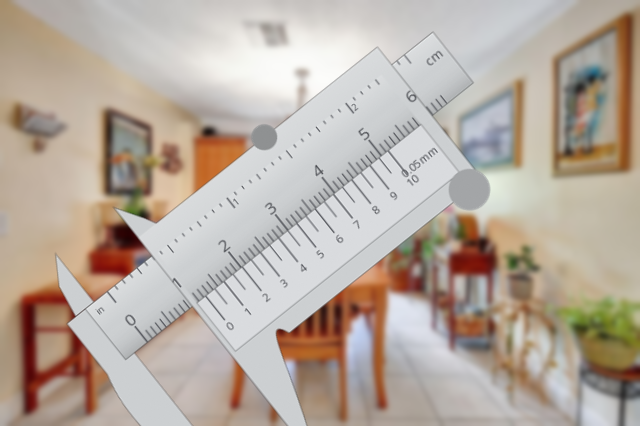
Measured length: 12.4 mm
